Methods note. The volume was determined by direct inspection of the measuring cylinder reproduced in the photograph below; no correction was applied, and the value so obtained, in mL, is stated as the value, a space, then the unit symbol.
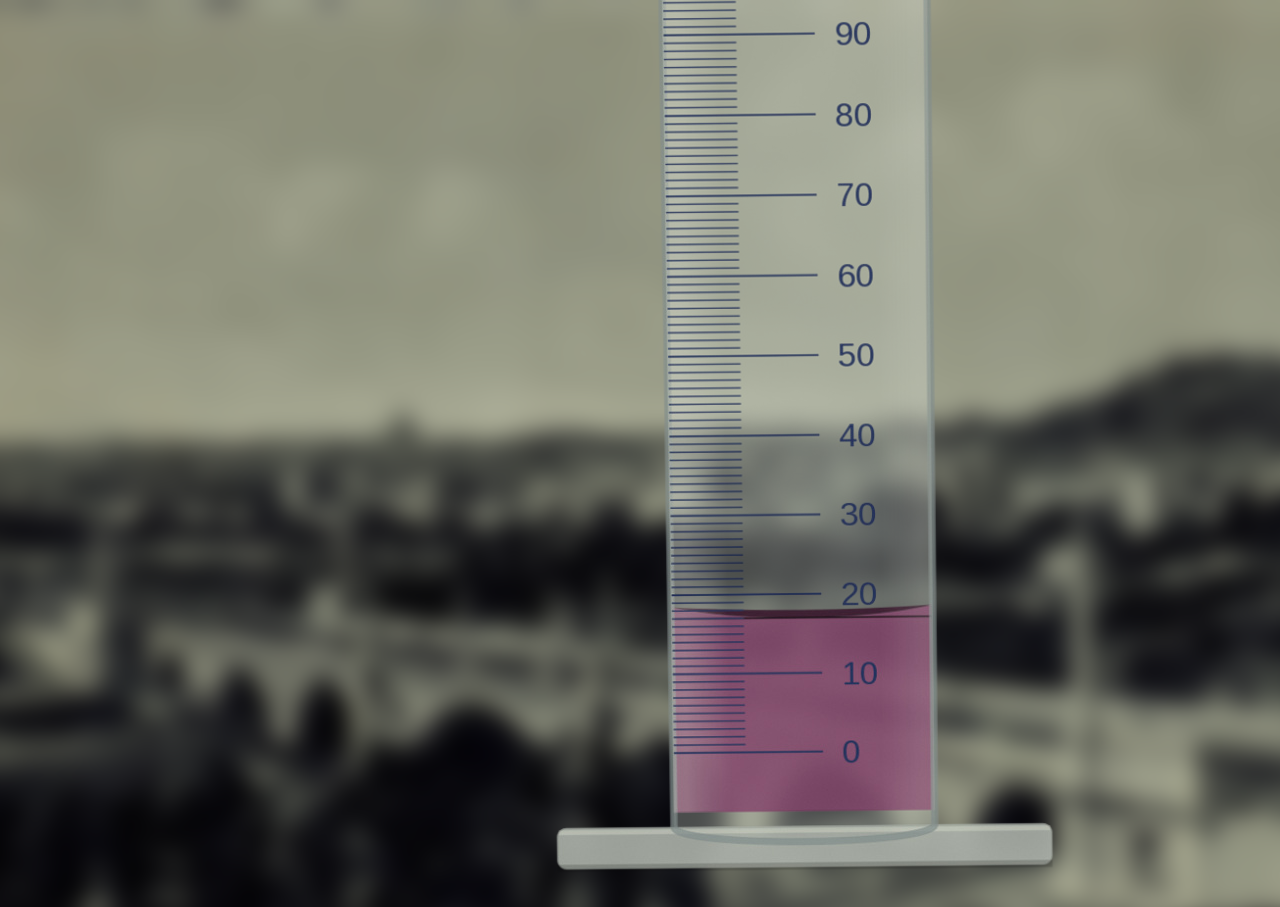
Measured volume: 17 mL
